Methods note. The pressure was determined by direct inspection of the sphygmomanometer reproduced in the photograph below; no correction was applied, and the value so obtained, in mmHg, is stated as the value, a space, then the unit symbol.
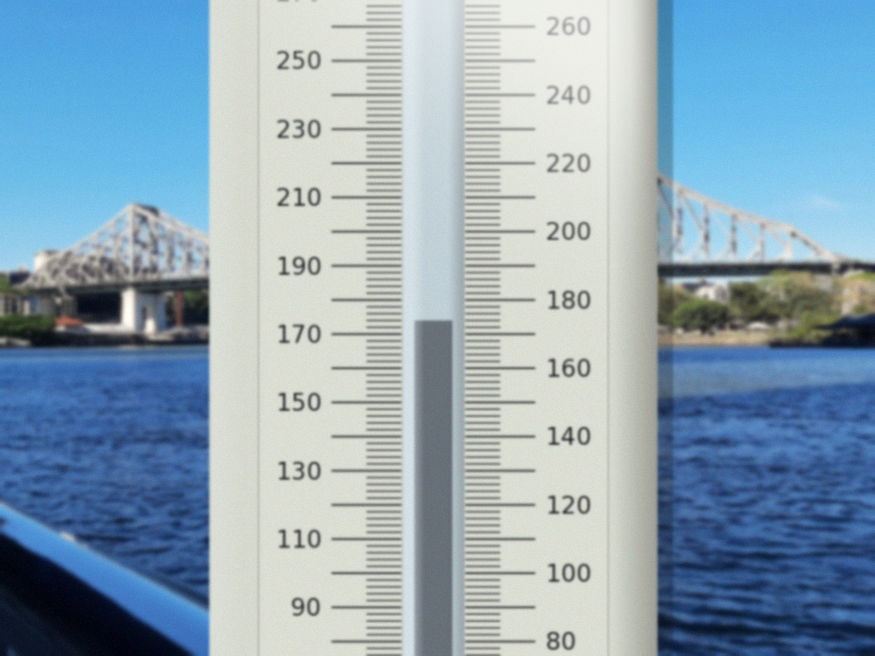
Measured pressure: 174 mmHg
